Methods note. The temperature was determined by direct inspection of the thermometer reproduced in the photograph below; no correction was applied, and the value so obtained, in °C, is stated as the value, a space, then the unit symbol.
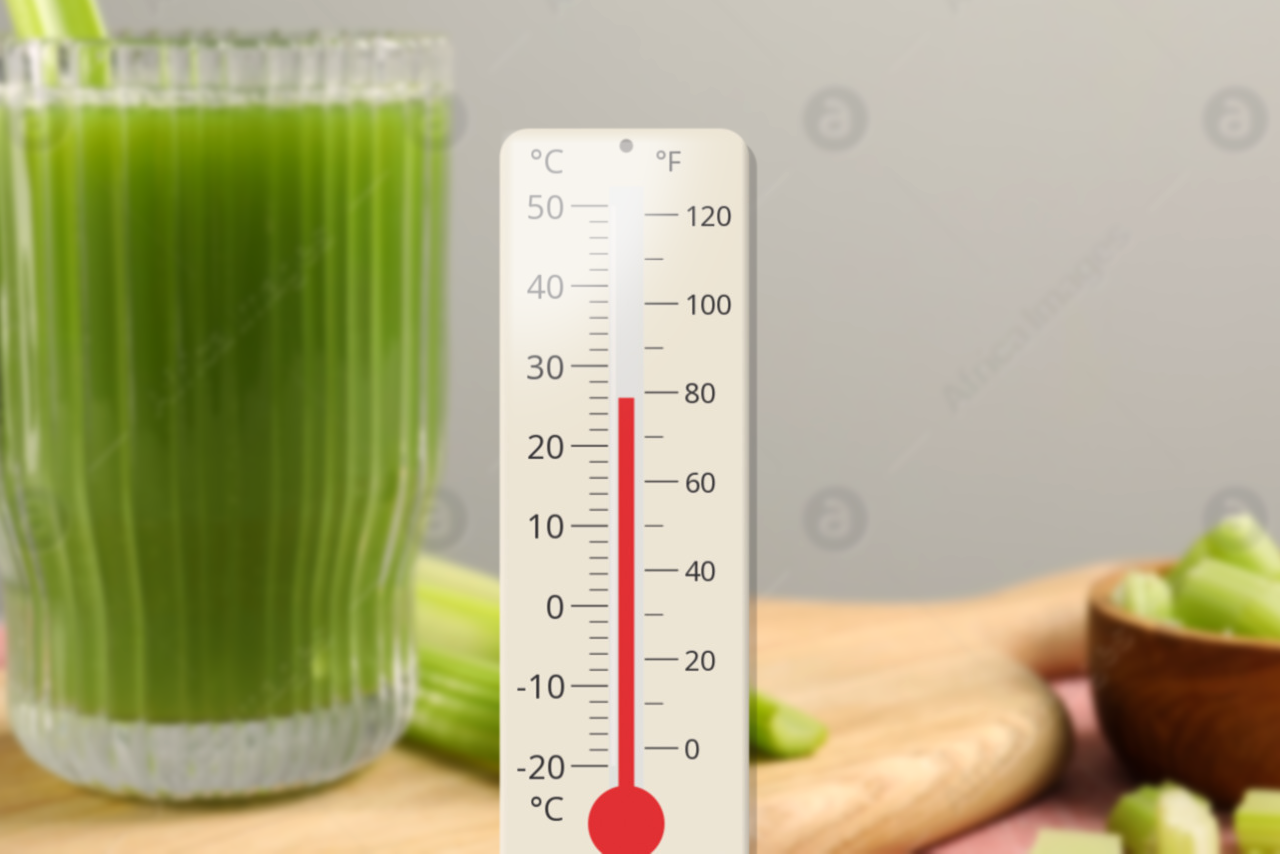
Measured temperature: 26 °C
